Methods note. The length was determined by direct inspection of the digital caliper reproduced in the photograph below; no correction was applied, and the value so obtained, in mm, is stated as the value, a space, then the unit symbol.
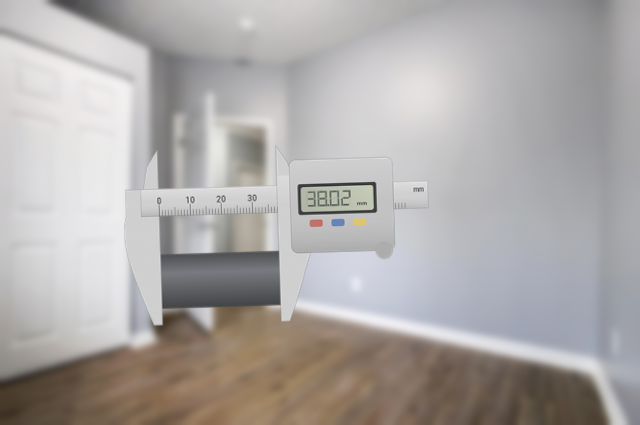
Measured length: 38.02 mm
